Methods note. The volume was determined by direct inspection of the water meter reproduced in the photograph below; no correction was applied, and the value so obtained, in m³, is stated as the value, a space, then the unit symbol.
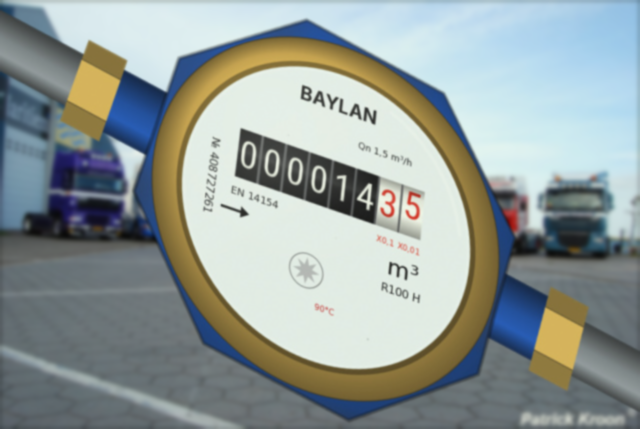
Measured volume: 14.35 m³
